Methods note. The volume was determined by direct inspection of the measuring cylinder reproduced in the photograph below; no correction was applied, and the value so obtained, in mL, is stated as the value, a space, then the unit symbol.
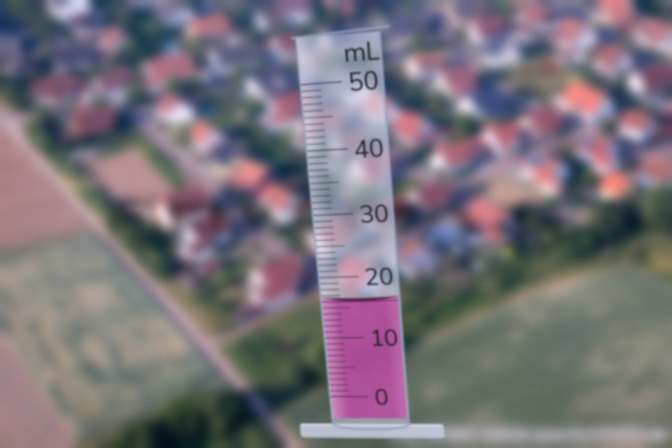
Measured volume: 16 mL
